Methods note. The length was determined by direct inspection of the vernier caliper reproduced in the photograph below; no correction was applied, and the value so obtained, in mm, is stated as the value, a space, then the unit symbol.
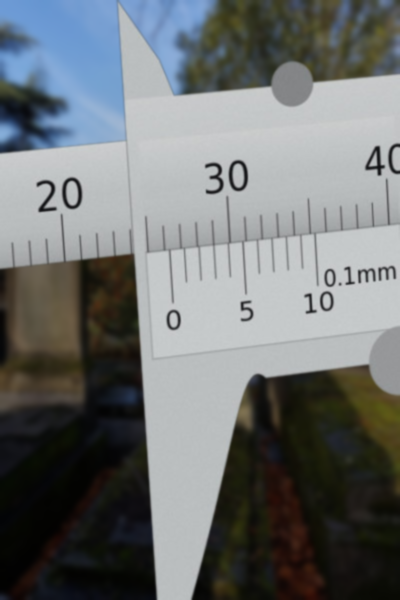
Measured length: 26.3 mm
